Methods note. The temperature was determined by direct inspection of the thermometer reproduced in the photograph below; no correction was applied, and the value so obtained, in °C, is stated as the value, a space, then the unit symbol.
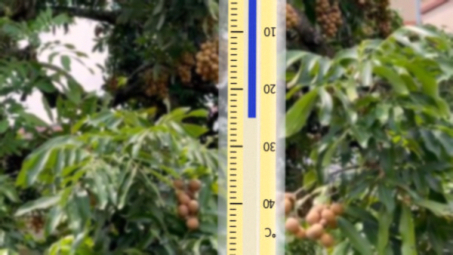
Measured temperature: 25 °C
